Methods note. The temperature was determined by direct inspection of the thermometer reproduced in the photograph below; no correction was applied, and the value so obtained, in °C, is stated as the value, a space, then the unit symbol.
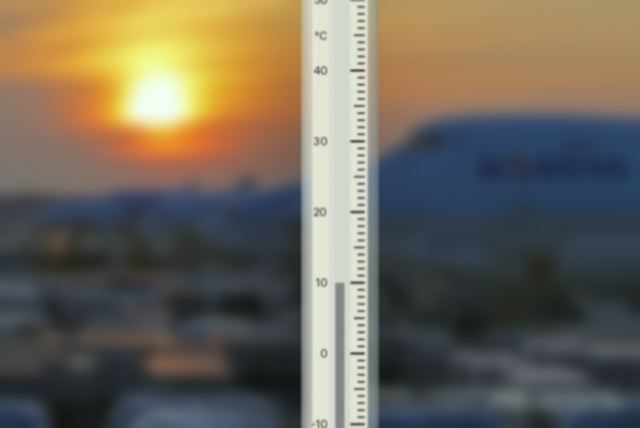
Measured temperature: 10 °C
